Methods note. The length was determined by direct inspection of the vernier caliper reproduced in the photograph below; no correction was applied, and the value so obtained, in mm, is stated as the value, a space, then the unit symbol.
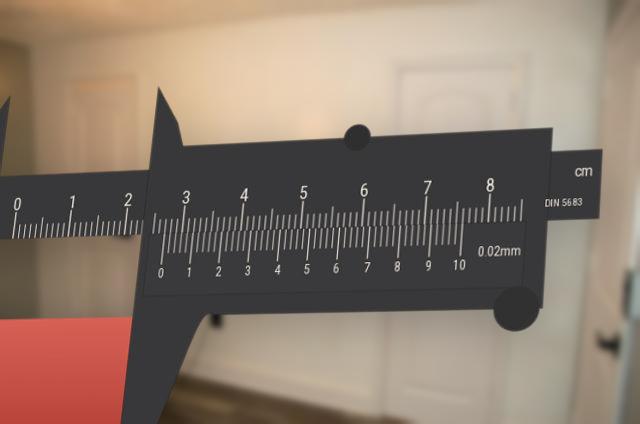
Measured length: 27.0 mm
